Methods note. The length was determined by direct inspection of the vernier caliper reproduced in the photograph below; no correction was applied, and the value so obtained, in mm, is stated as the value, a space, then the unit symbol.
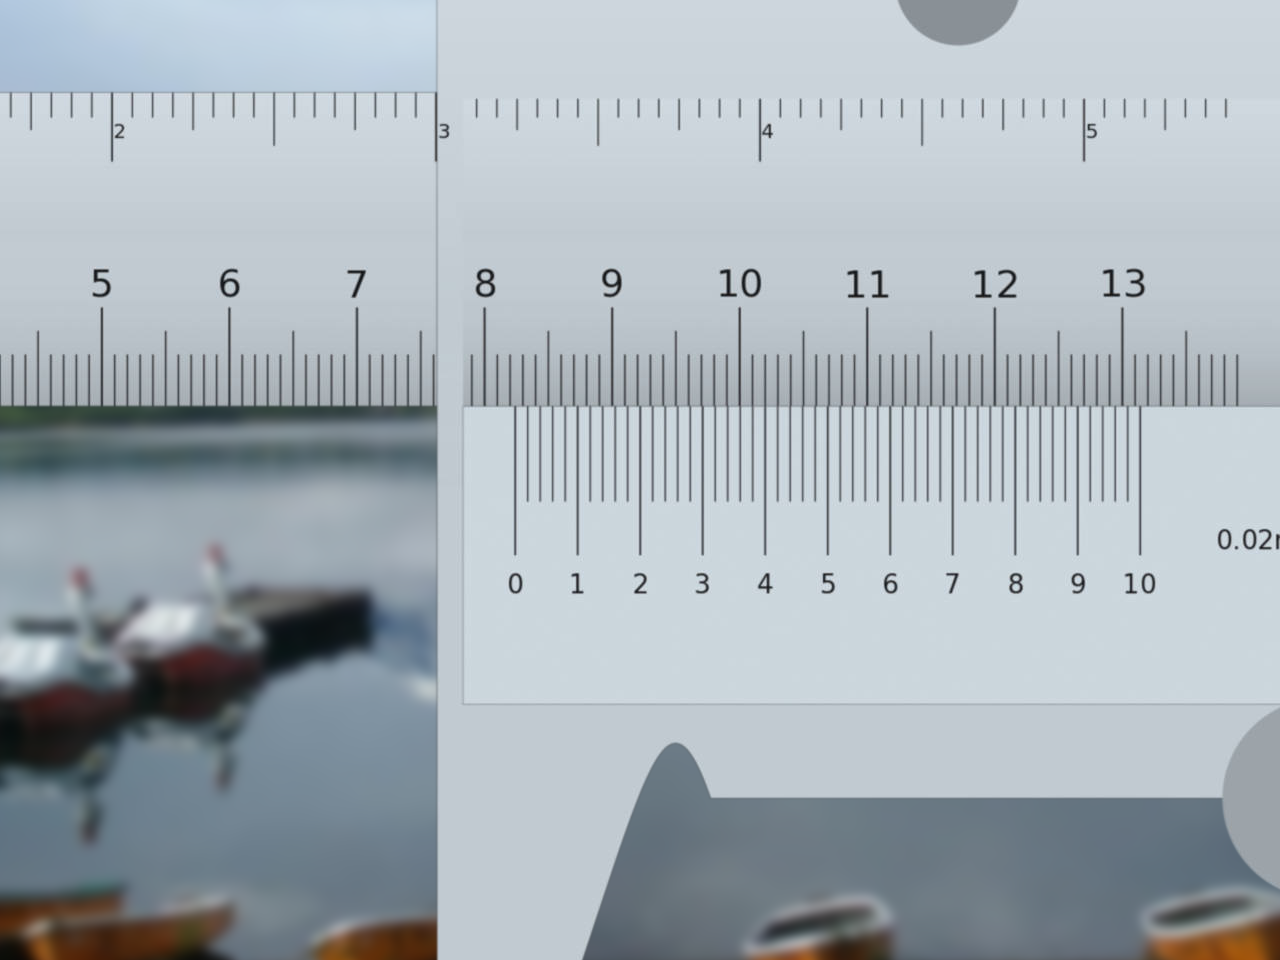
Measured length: 82.4 mm
